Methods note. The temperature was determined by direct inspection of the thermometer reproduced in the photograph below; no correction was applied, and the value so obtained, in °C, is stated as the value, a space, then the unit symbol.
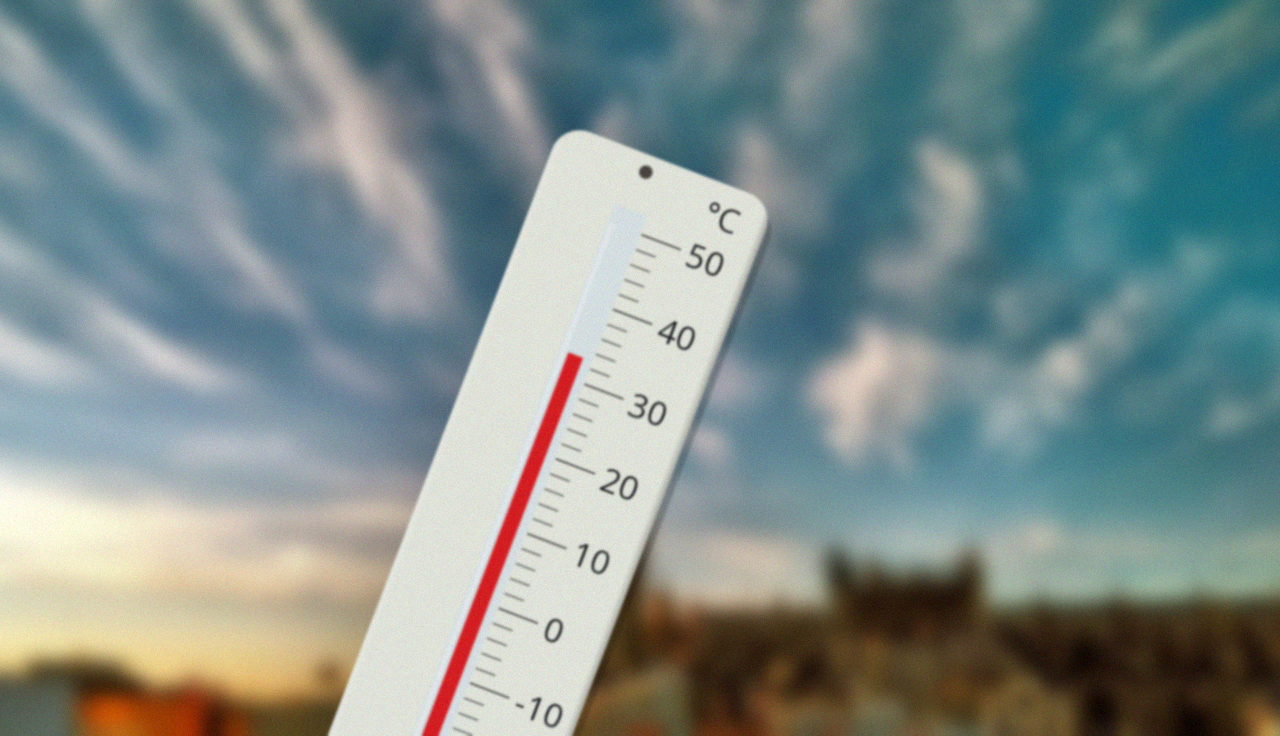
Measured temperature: 33 °C
